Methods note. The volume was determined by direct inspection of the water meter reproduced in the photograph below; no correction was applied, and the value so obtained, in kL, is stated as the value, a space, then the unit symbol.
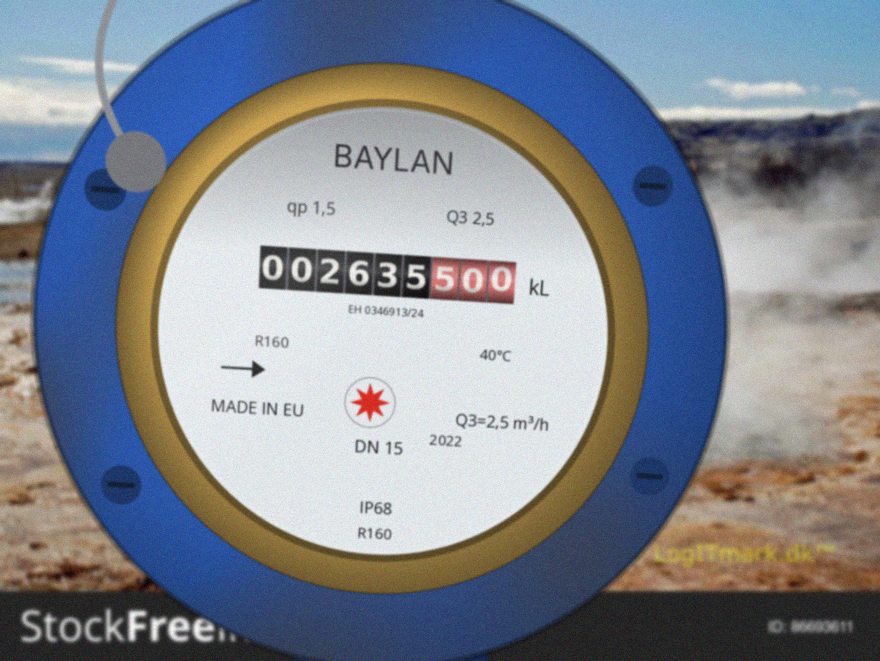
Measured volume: 2635.500 kL
